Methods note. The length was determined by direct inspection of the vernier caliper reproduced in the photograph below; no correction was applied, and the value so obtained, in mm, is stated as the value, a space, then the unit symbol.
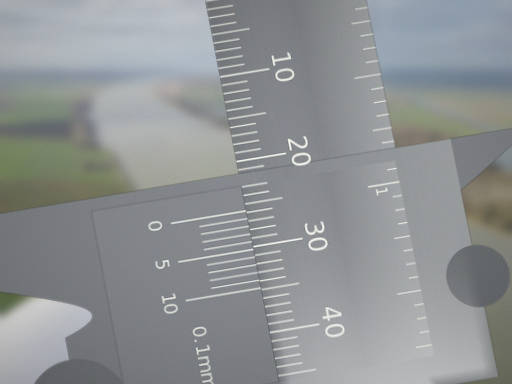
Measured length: 25.8 mm
